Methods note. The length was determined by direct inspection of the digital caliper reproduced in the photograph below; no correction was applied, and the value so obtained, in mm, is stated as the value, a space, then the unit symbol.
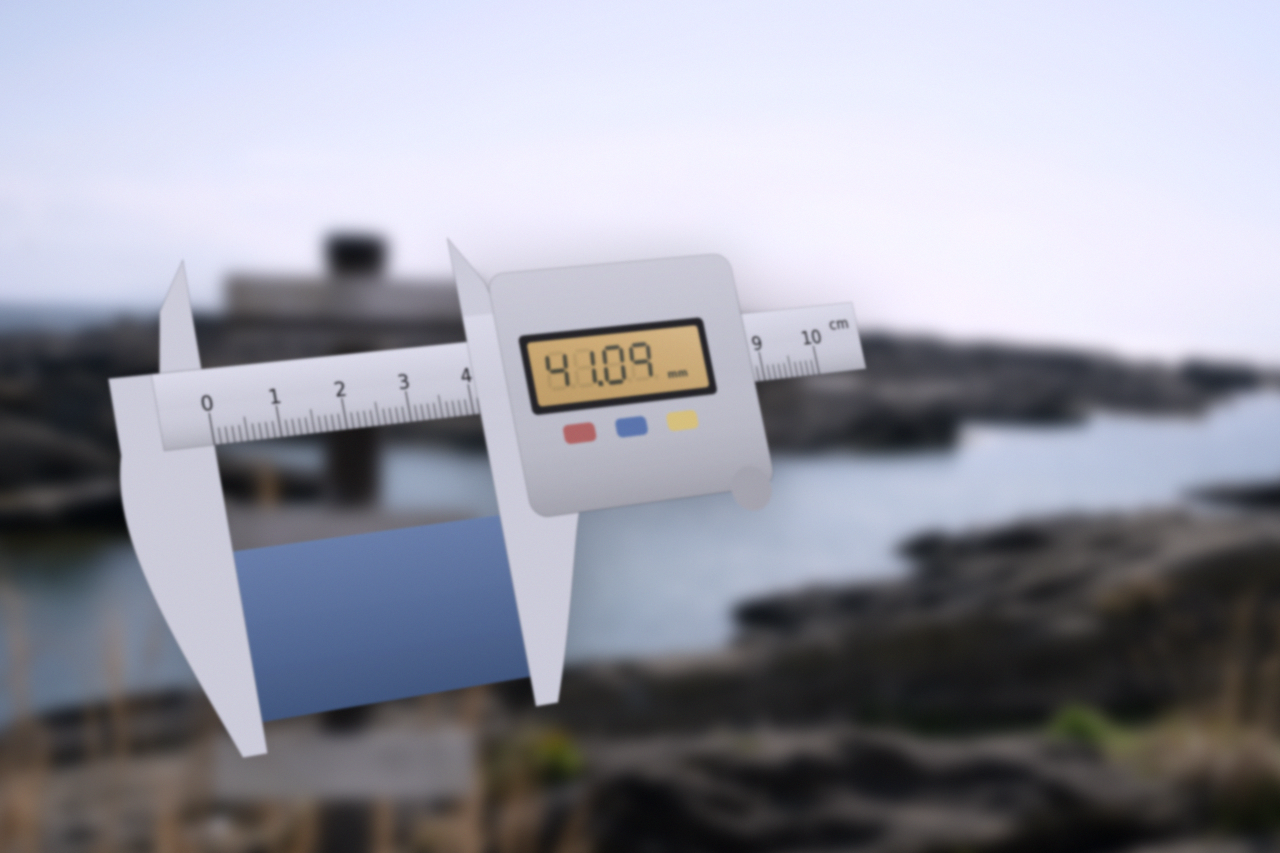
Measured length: 41.09 mm
